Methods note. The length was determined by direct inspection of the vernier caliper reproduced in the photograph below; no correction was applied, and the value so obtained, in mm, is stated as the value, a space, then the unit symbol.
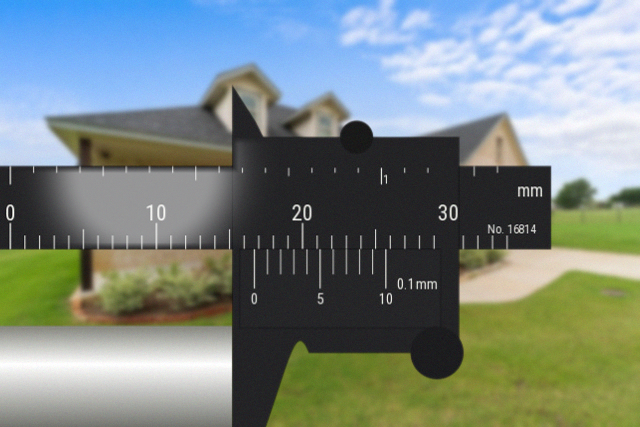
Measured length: 16.7 mm
